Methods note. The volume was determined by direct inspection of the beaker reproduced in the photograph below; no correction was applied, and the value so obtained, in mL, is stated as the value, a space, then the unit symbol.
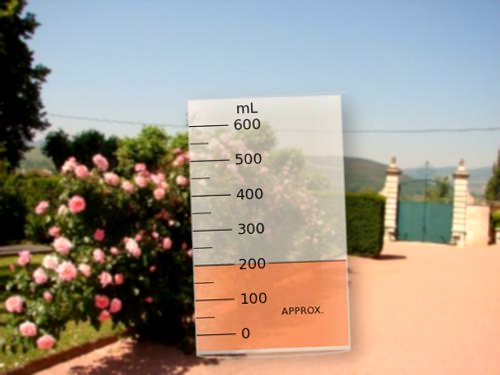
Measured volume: 200 mL
